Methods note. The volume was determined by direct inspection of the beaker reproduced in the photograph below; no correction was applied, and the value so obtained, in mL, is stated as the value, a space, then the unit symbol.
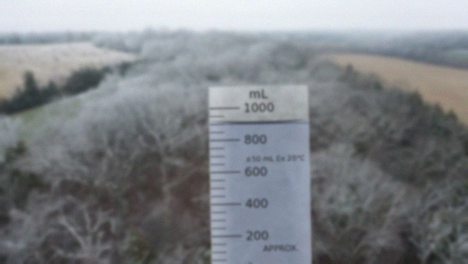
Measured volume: 900 mL
